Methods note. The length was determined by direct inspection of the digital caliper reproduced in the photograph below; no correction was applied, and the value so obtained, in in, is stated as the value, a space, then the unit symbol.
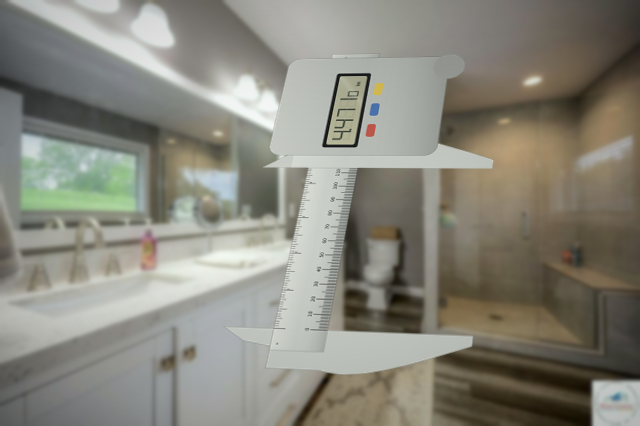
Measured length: 4.4710 in
